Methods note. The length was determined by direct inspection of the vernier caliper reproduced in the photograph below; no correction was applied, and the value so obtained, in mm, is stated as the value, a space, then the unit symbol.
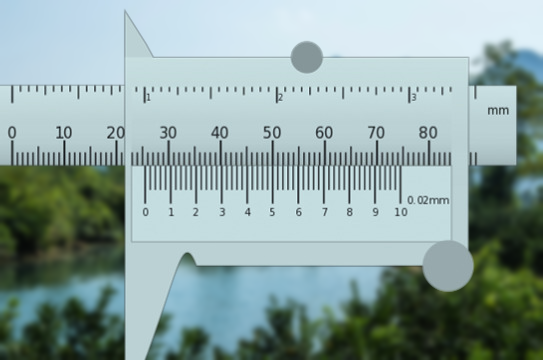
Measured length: 25.5 mm
